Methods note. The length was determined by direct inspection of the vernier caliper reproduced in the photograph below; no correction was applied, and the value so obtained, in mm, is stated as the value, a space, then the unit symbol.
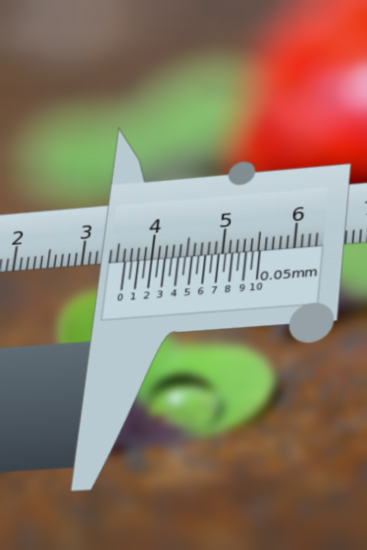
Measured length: 36.2 mm
